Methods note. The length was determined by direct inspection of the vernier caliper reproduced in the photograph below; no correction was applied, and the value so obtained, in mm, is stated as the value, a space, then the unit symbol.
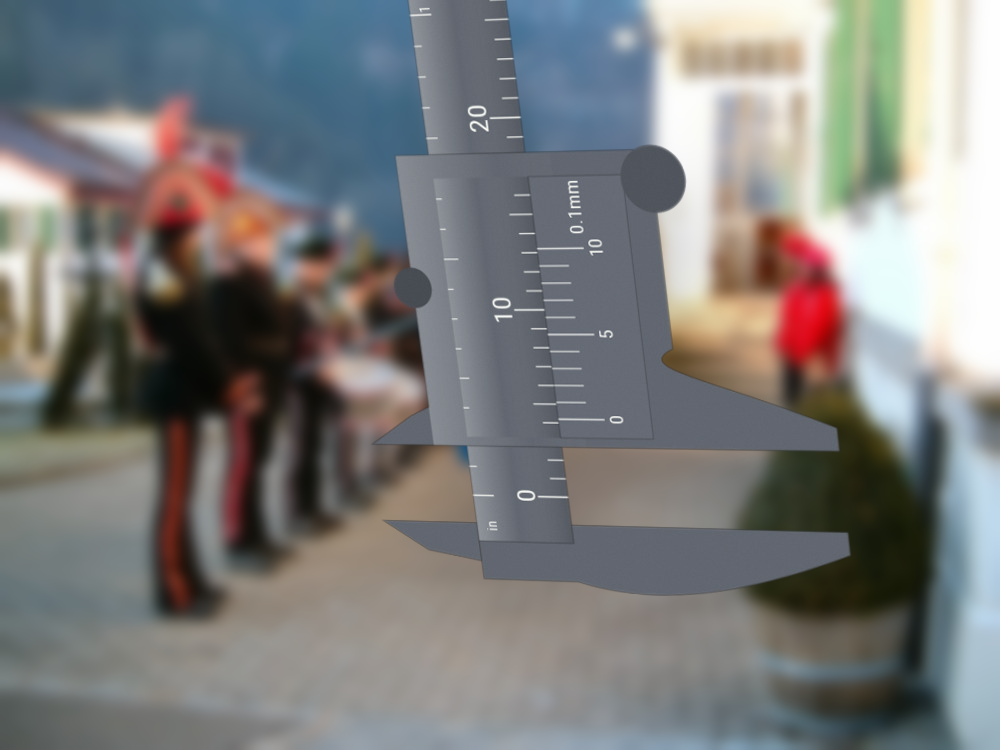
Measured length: 4.2 mm
